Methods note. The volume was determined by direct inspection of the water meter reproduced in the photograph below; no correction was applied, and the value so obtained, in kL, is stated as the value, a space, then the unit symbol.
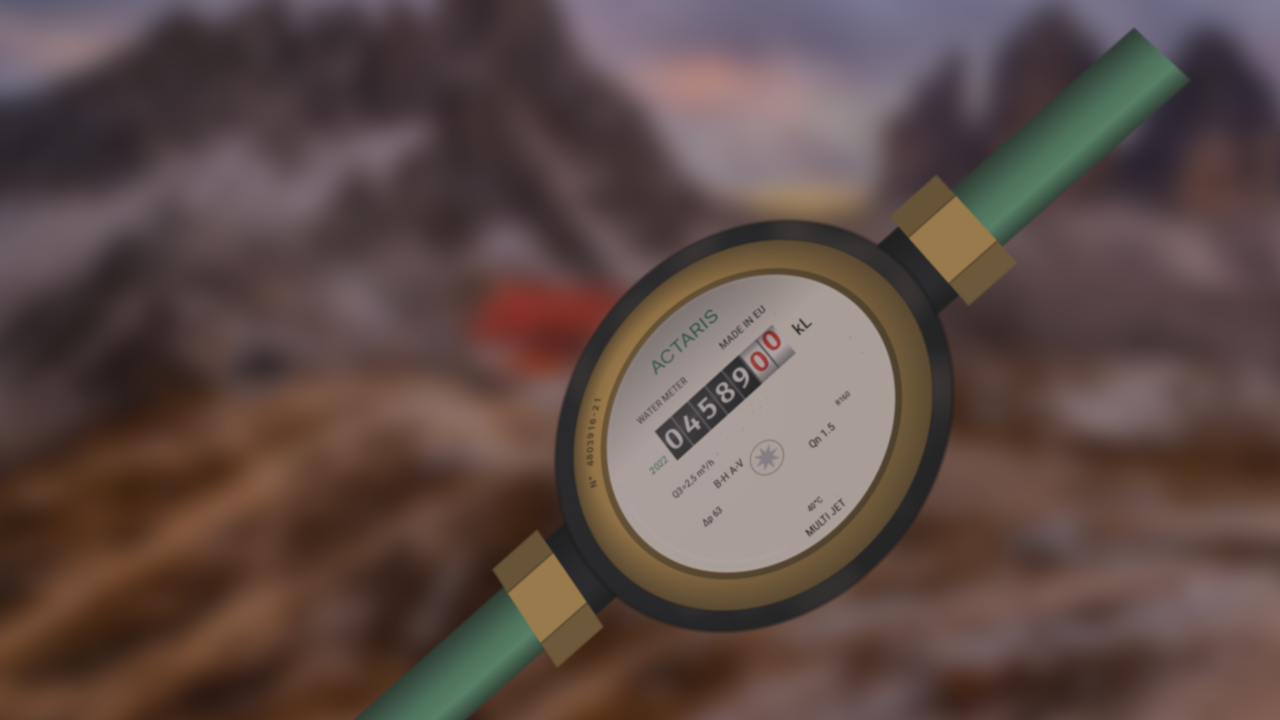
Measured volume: 4589.00 kL
